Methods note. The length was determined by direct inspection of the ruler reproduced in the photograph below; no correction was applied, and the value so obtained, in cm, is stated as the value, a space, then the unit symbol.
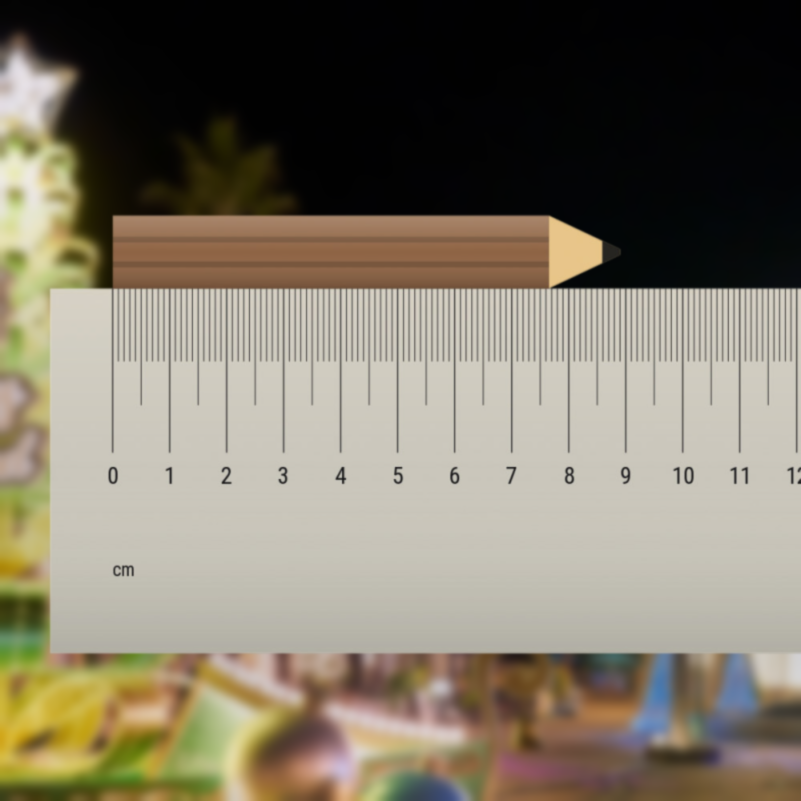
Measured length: 8.9 cm
